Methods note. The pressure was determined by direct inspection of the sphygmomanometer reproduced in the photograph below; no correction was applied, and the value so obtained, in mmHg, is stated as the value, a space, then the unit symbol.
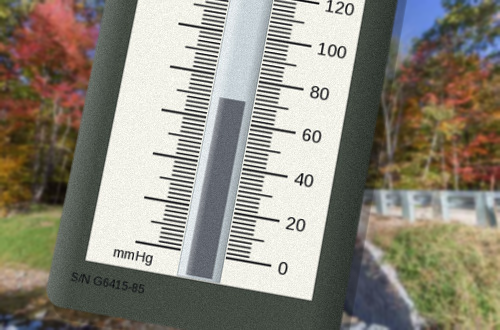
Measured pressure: 70 mmHg
